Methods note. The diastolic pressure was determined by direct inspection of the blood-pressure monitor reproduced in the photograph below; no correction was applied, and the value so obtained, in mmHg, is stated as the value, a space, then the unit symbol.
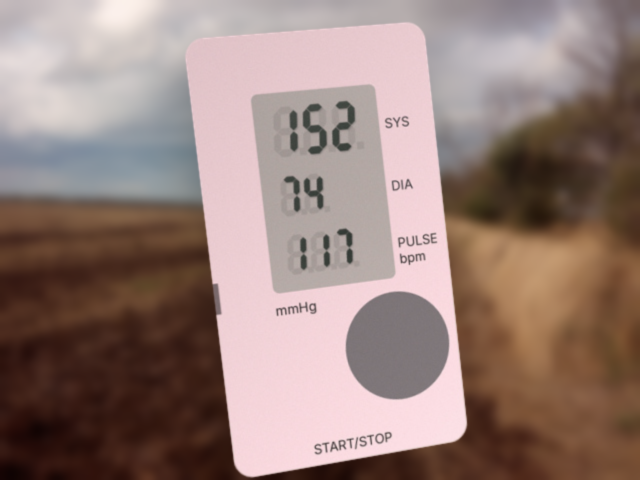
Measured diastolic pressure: 74 mmHg
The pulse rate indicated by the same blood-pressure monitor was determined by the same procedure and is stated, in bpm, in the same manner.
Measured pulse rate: 117 bpm
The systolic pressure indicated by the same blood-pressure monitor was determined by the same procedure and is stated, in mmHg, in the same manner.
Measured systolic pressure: 152 mmHg
